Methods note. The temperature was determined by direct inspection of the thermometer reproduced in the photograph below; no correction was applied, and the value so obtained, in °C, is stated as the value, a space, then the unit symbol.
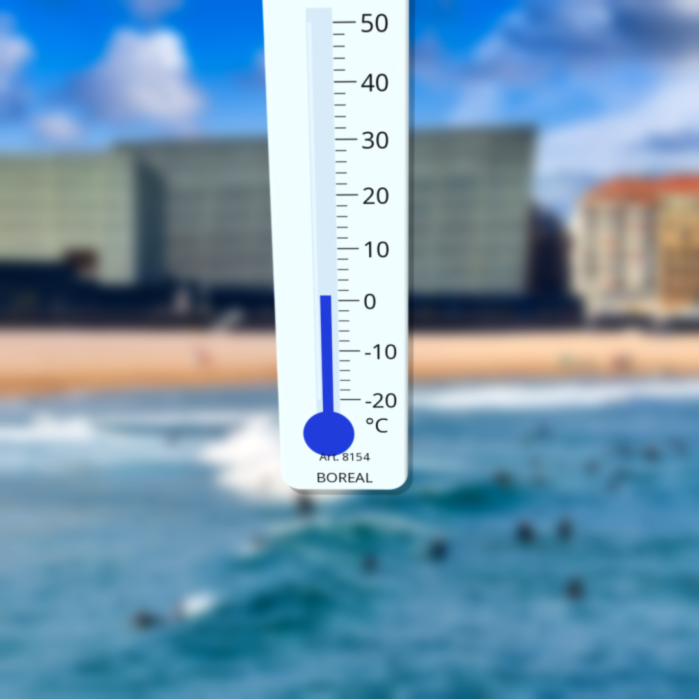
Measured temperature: 1 °C
